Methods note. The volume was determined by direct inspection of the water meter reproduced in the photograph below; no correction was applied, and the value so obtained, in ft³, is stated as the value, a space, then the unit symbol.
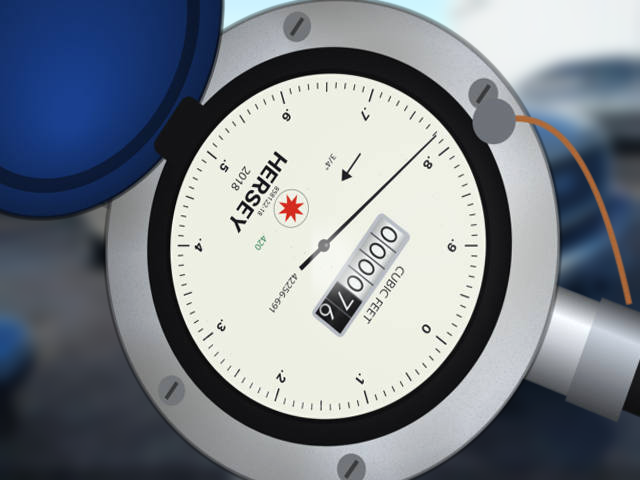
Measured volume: 75.78 ft³
